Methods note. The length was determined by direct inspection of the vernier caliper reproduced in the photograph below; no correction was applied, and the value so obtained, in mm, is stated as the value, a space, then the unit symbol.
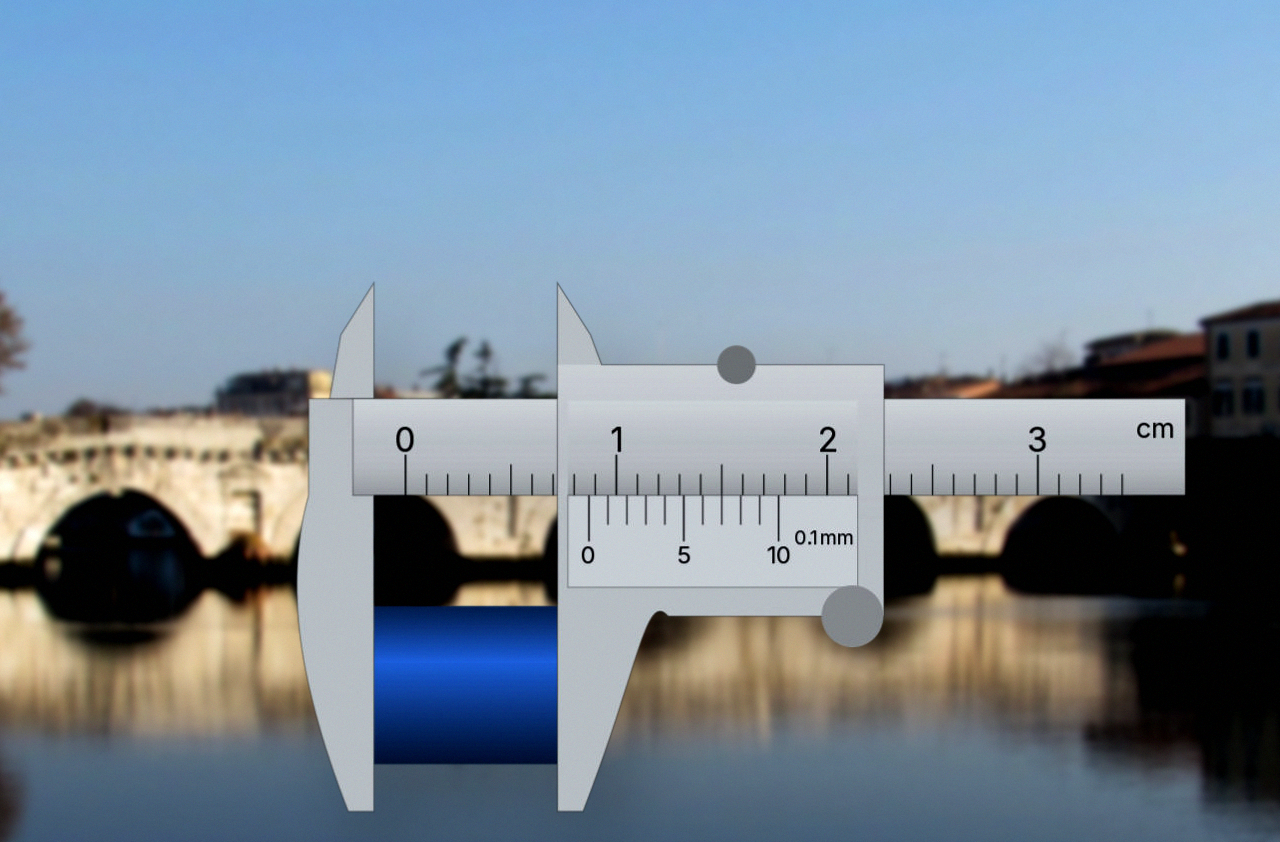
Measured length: 8.7 mm
